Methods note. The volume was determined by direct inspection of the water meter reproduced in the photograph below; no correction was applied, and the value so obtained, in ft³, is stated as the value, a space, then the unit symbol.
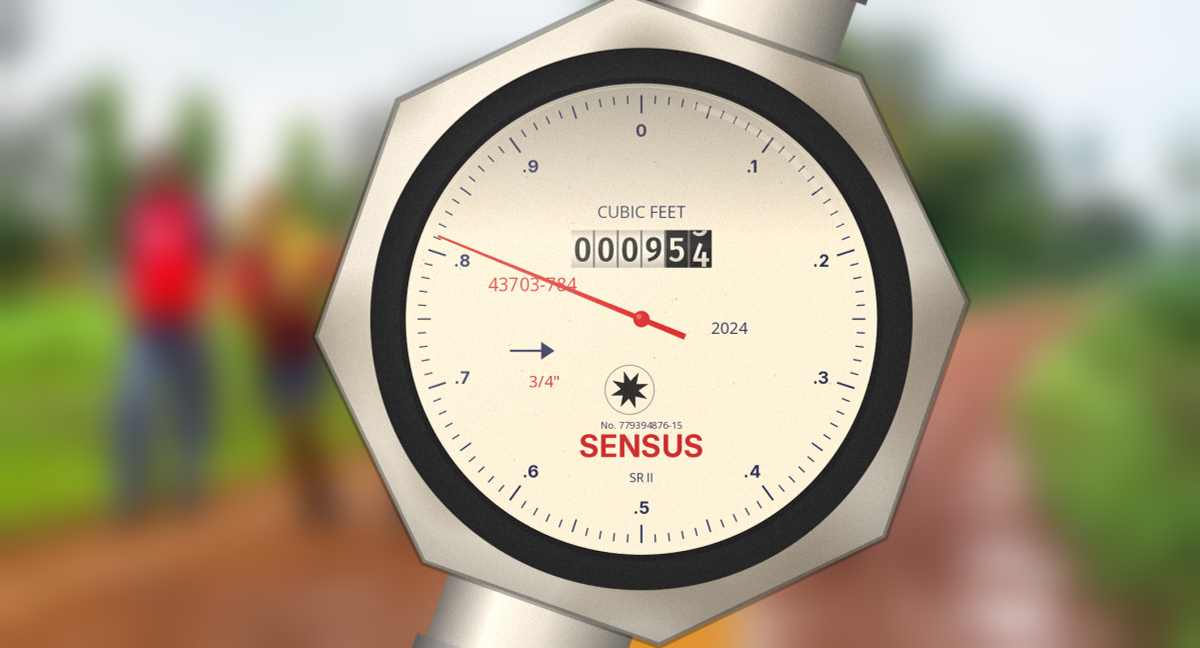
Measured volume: 953.81 ft³
